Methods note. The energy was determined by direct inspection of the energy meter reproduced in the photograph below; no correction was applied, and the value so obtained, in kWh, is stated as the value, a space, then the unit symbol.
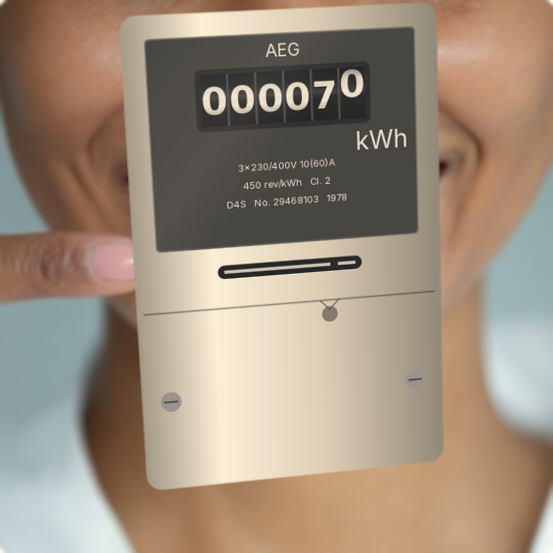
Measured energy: 70 kWh
